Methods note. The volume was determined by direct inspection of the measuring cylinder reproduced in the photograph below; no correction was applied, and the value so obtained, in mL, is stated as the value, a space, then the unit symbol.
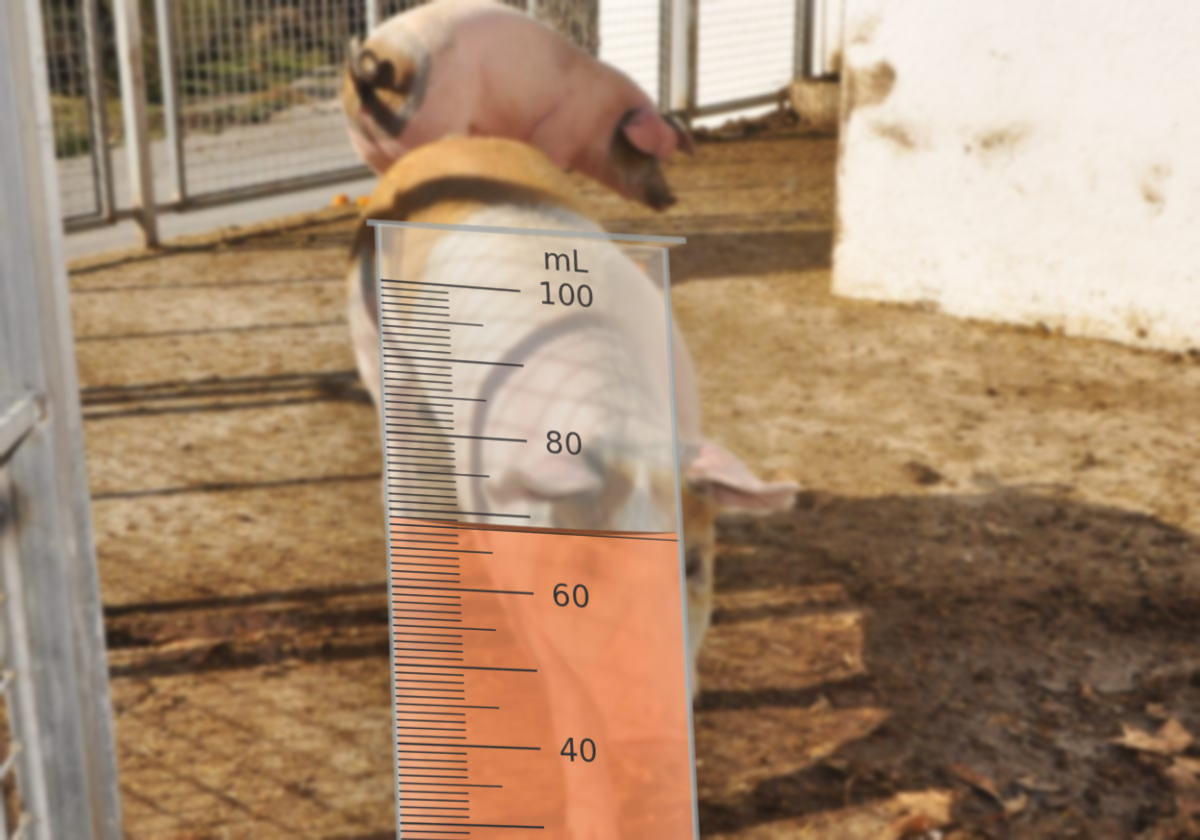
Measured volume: 68 mL
